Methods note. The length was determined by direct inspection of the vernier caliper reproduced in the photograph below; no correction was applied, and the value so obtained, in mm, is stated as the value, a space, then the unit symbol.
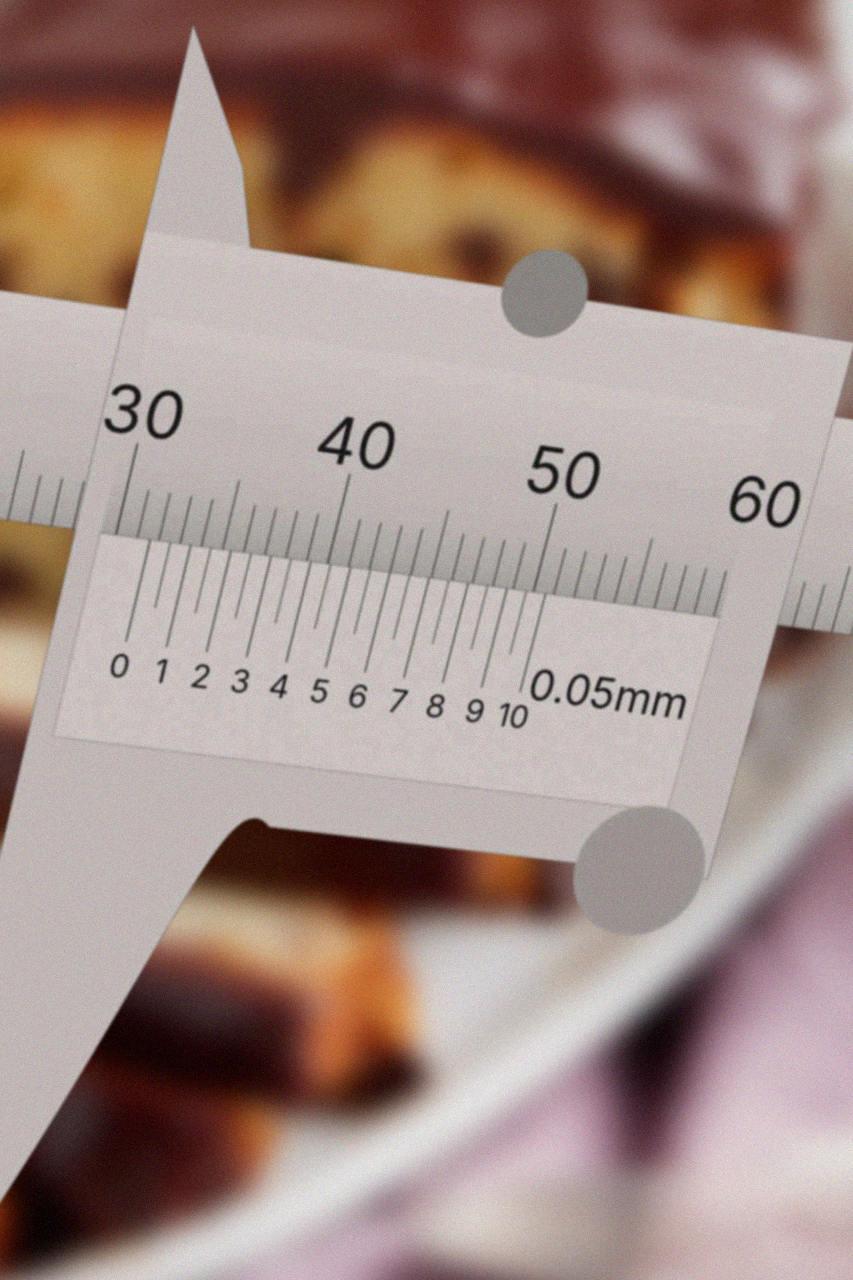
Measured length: 31.6 mm
